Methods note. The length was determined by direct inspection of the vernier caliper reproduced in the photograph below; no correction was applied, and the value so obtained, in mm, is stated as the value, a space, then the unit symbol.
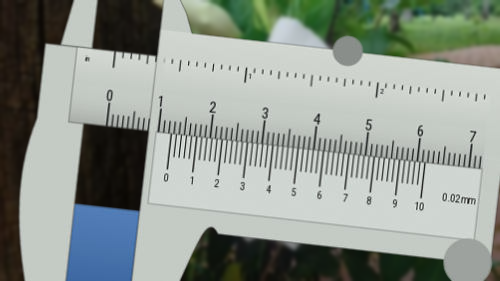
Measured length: 12.5 mm
